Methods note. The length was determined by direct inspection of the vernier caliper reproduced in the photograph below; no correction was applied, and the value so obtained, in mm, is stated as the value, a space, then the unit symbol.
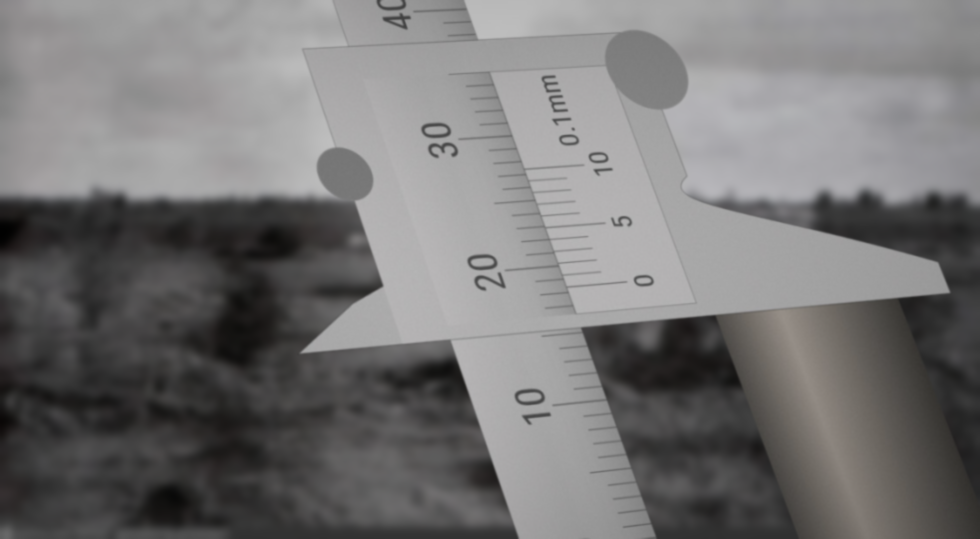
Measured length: 18.4 mm
